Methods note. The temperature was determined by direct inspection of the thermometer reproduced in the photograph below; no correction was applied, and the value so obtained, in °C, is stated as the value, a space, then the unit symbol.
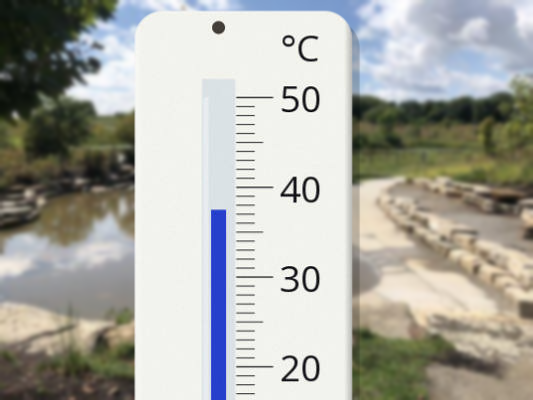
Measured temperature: 37.5 °C
